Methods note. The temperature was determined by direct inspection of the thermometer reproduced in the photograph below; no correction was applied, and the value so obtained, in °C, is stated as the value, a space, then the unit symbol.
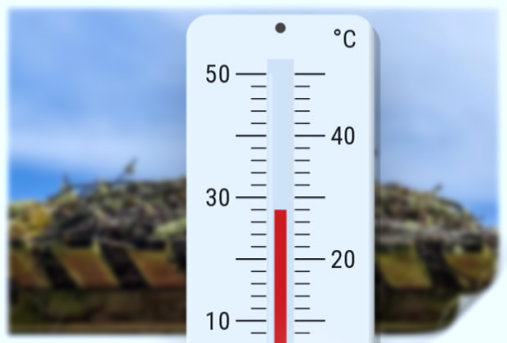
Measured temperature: 28 °C
